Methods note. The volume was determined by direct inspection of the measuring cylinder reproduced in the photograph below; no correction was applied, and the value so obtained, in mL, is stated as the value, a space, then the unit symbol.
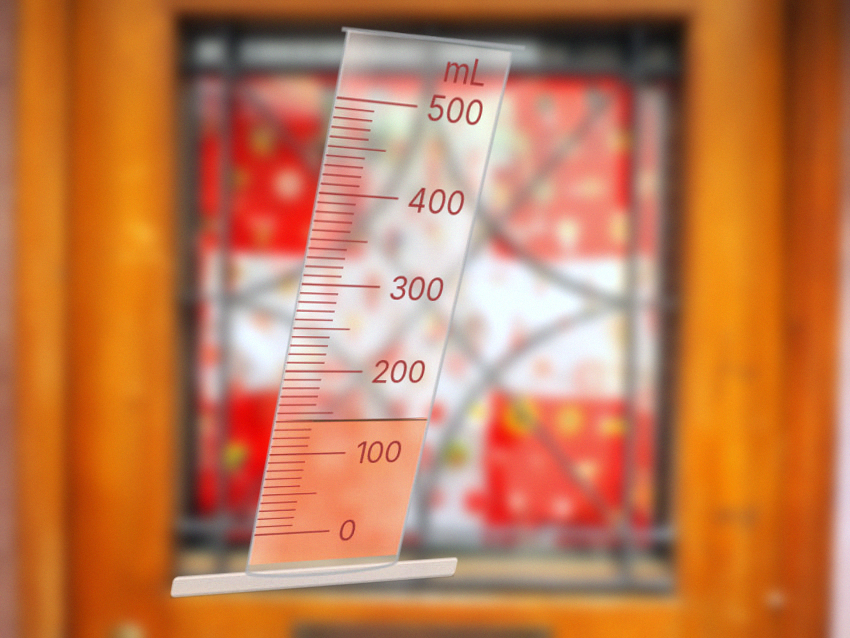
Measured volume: 140 mL
